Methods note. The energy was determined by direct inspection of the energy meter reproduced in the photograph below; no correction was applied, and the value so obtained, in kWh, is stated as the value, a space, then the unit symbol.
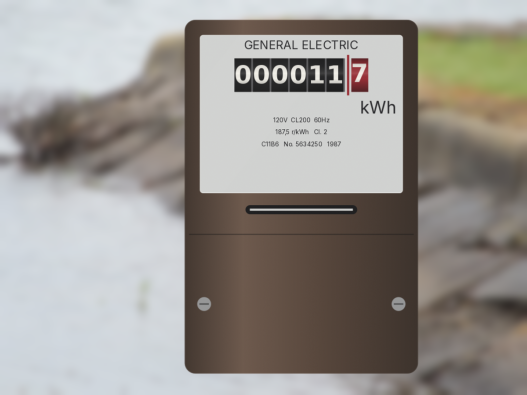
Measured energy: 11.7 kWh
